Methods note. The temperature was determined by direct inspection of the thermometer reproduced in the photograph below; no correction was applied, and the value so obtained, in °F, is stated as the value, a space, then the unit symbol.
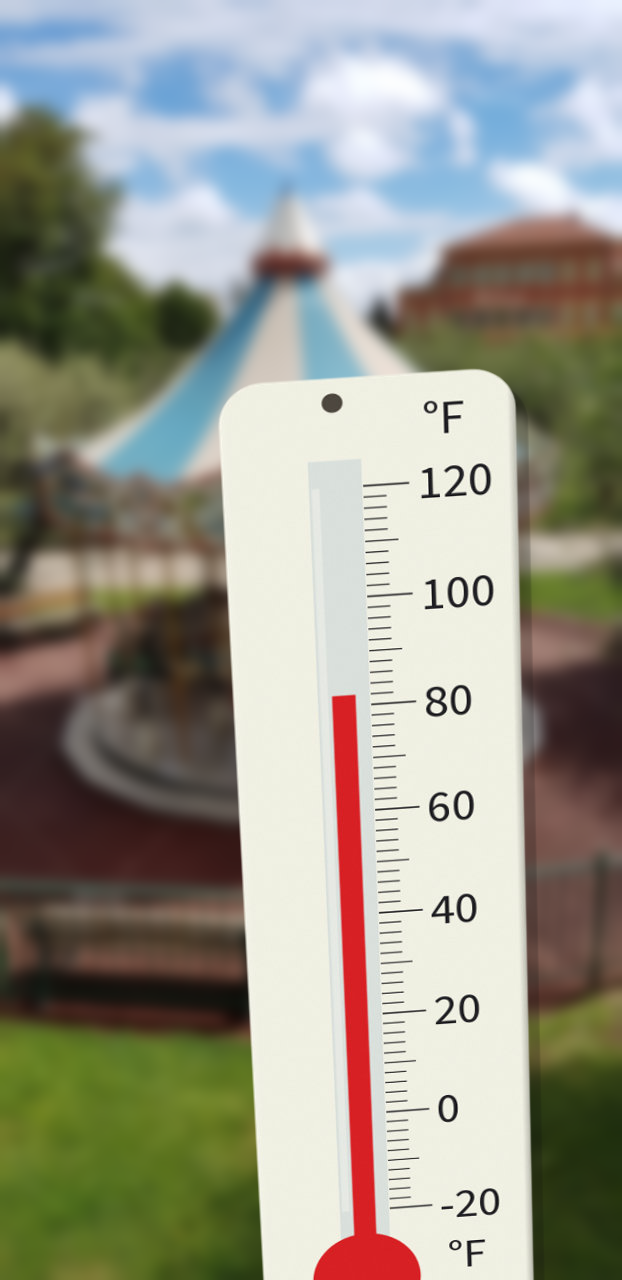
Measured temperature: 82 °F
